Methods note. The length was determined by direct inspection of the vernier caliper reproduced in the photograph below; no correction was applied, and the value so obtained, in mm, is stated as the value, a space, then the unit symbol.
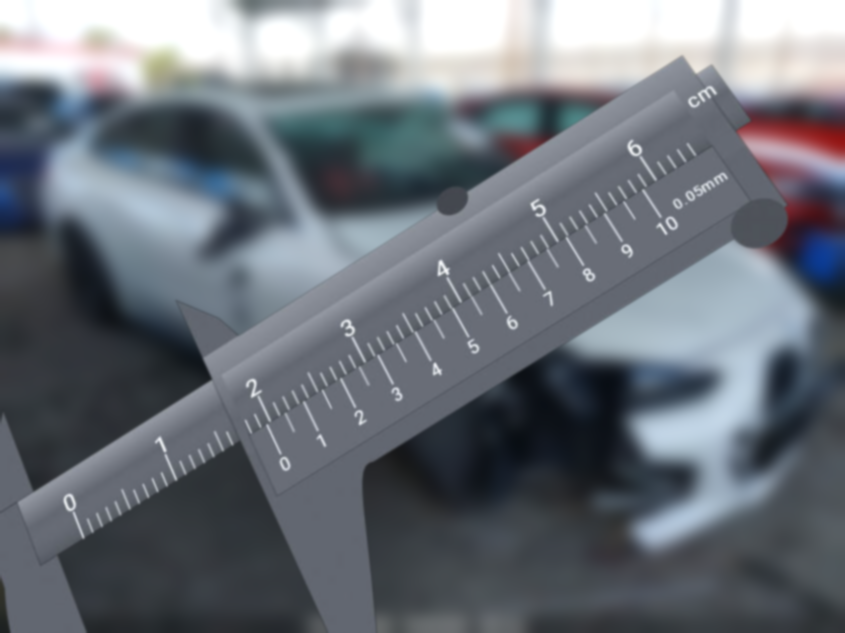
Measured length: 19.6 mm
